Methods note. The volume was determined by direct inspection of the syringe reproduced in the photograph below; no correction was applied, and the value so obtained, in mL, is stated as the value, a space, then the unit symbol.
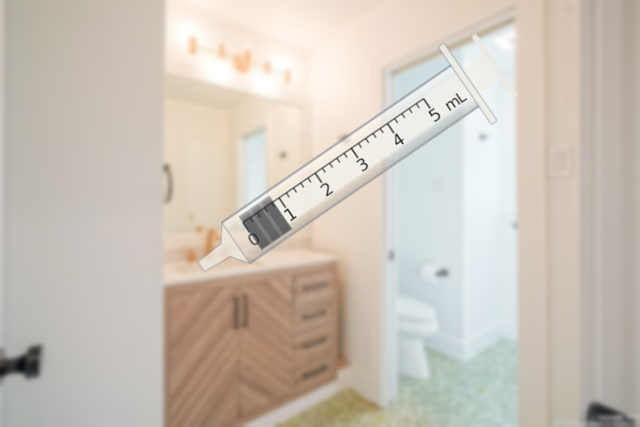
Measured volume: 0 mL
